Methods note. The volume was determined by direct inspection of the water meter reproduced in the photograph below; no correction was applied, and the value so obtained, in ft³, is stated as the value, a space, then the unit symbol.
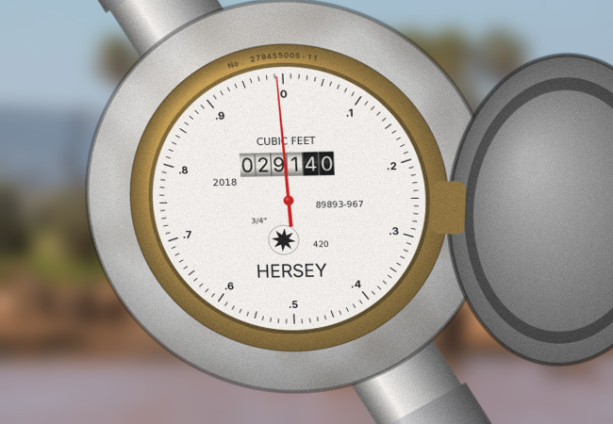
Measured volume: 29139.99 ft³
